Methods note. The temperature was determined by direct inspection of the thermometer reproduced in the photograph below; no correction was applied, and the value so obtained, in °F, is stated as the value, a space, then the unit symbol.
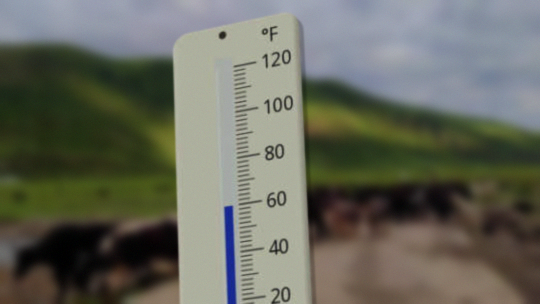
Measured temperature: 60 °F
